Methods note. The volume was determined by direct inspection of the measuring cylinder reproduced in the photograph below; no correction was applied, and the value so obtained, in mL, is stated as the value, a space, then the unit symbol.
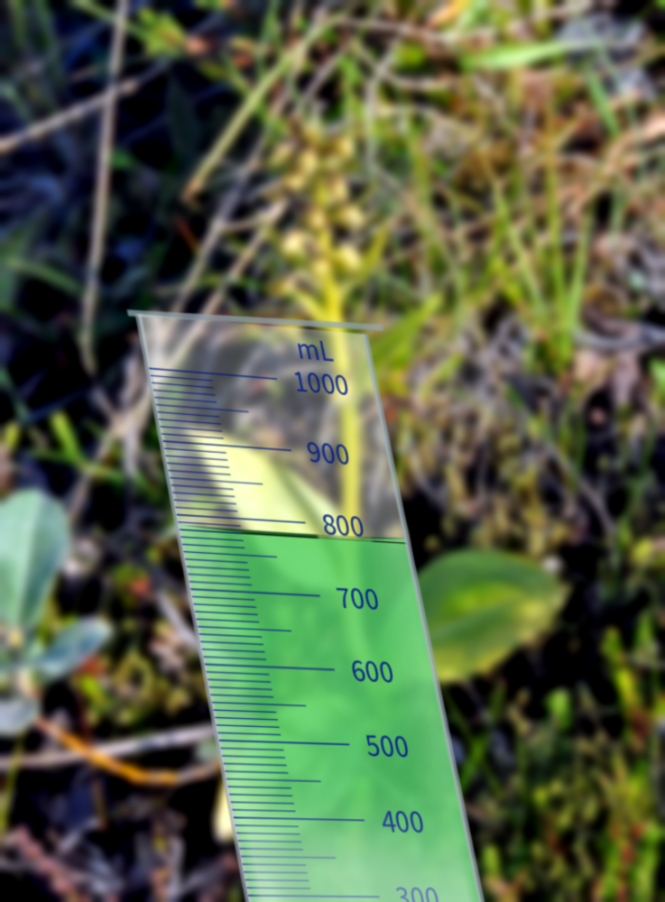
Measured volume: 780 mL
